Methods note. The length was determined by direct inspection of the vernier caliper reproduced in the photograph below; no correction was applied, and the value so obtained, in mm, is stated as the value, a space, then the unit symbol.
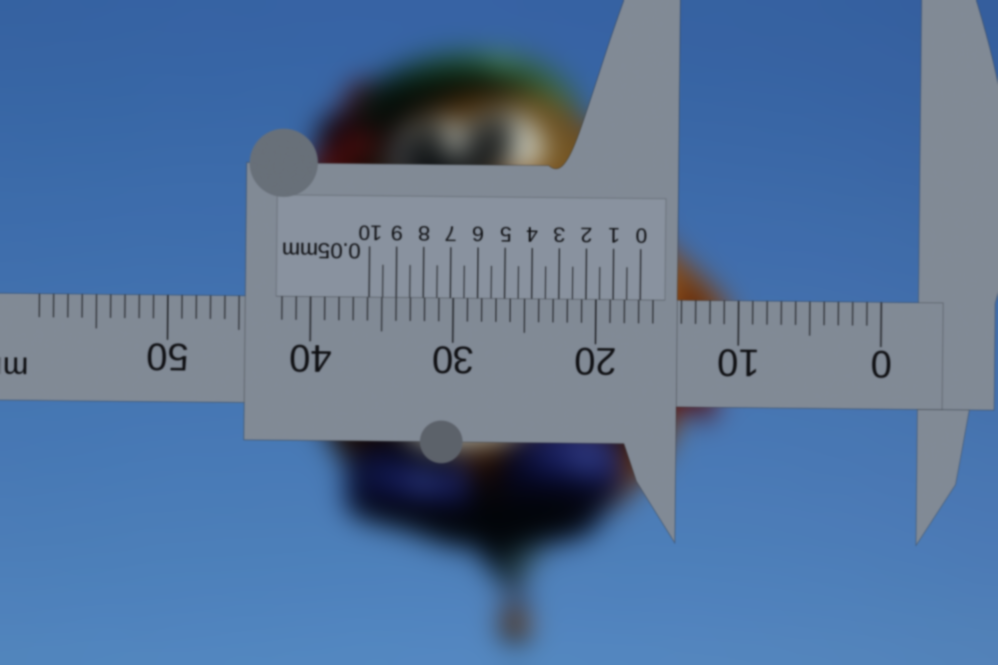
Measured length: 16.9 mm
